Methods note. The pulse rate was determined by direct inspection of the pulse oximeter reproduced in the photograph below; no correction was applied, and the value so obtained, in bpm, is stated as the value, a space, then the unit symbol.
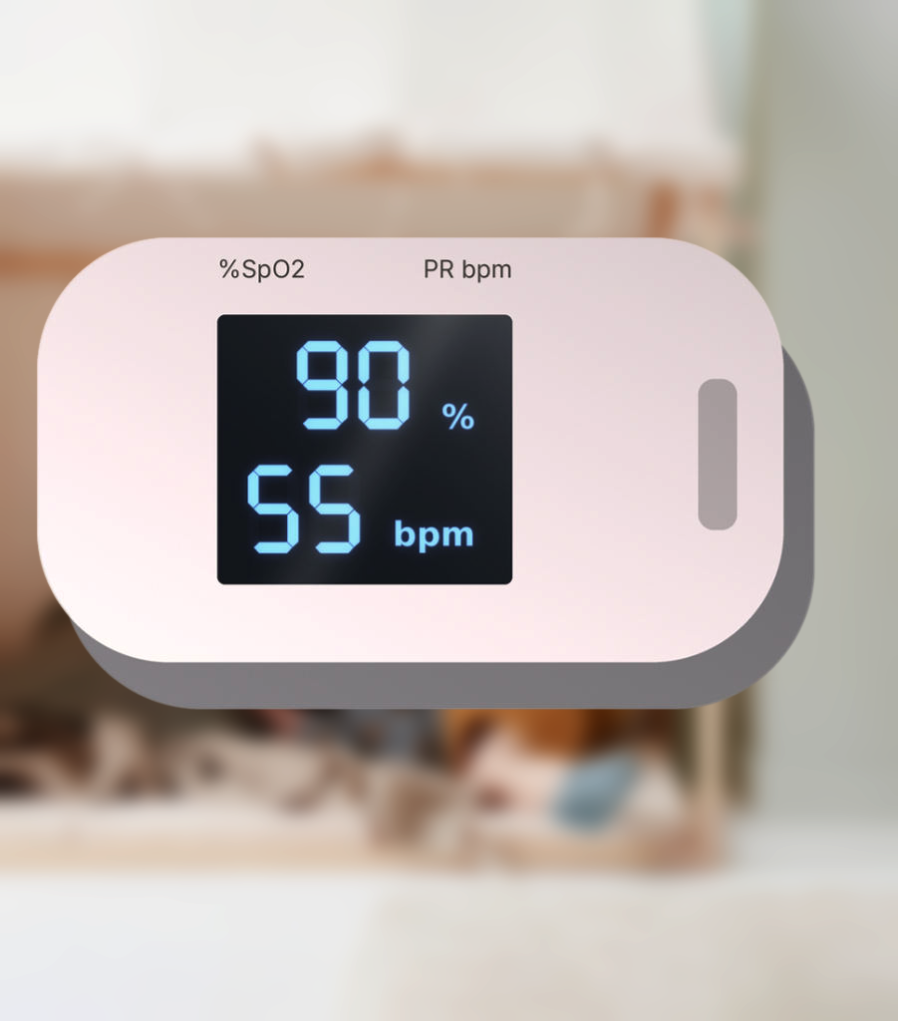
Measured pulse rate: 55 bpm
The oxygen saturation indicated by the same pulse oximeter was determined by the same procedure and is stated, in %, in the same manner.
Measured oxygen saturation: 90 %
